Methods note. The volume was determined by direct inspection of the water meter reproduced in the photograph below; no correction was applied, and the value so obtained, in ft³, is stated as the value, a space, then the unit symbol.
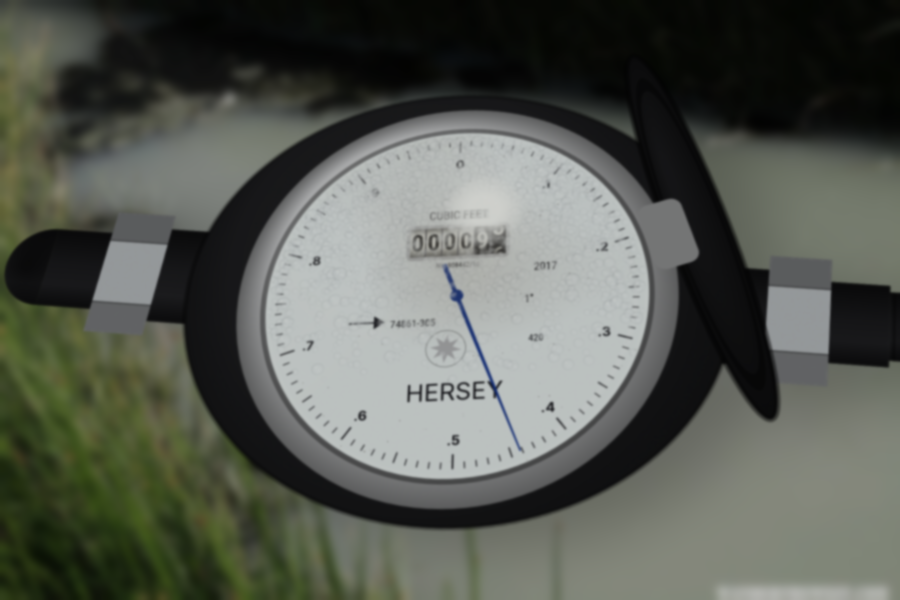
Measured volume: 95.44 ft³
